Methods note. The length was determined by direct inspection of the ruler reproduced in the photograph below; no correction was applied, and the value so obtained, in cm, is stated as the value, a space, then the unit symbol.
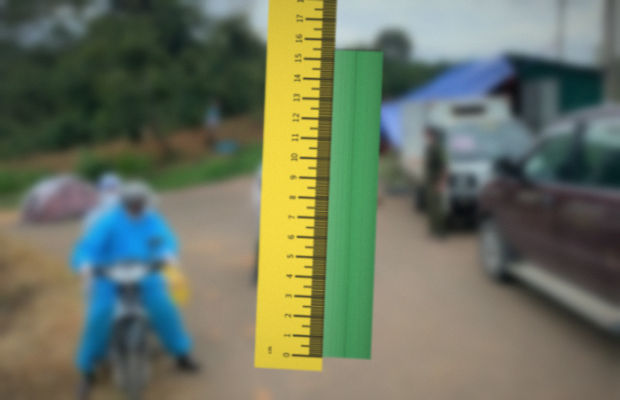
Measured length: 15.5 cm
